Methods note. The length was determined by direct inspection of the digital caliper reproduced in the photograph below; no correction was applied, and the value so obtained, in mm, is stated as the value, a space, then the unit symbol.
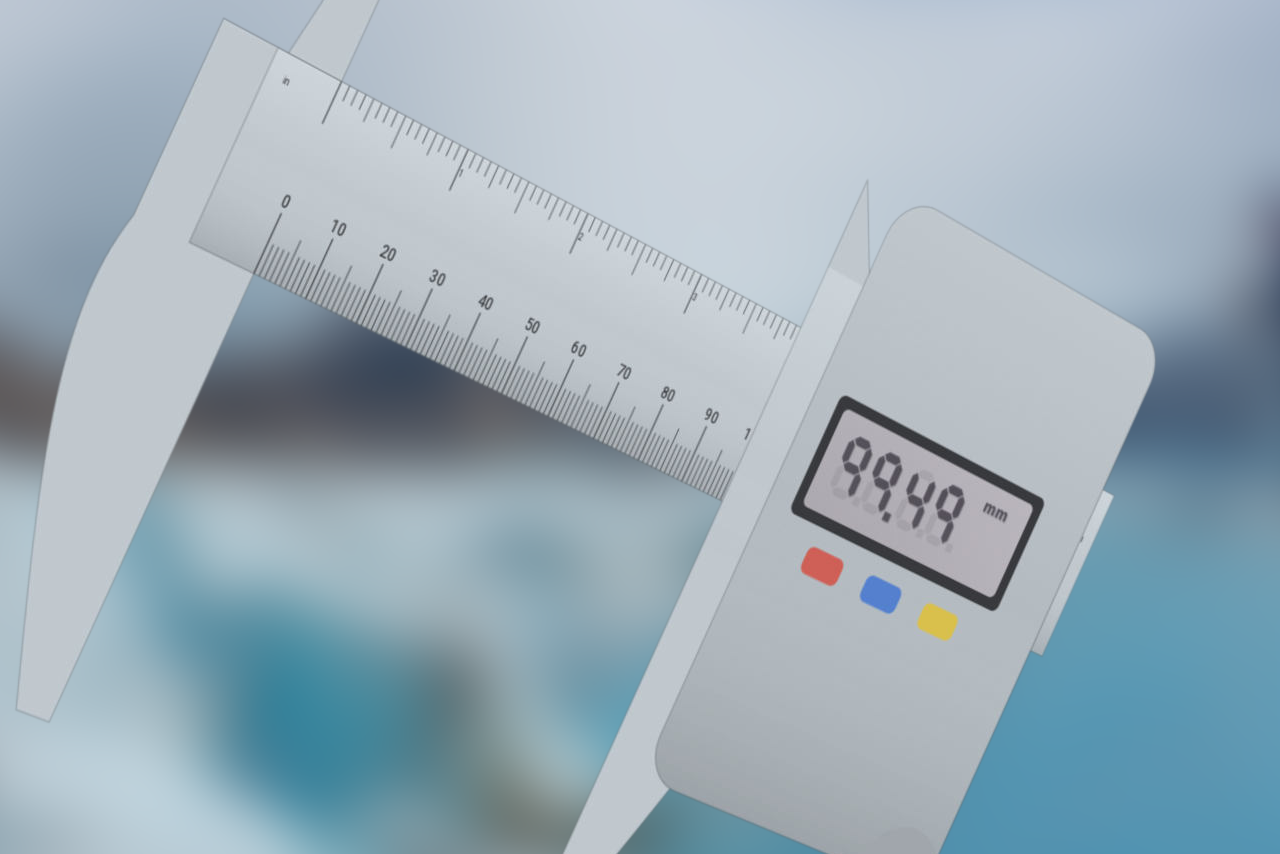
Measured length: 99.49 mm
